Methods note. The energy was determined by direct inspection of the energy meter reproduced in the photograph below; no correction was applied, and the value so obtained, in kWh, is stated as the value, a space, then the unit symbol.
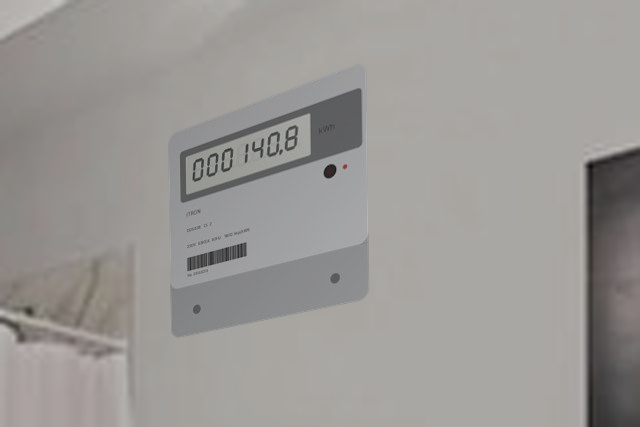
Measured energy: 140.8 kWh
